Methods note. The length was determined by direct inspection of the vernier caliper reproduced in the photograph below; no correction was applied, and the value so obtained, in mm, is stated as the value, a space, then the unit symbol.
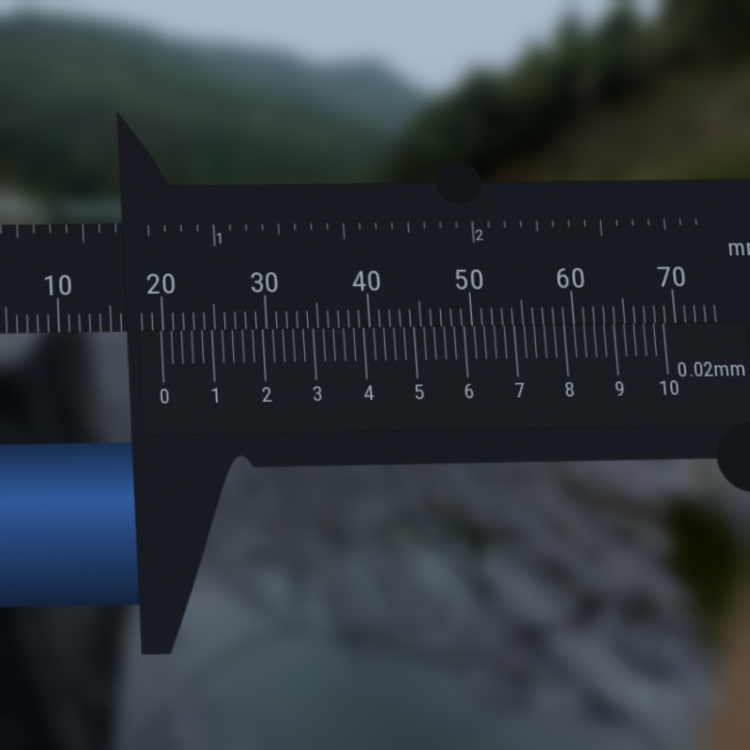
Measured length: 19.8 mm
